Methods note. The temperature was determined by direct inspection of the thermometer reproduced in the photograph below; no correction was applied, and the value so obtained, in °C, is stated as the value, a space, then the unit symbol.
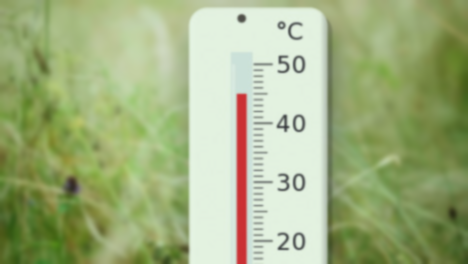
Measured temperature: 45 °C
